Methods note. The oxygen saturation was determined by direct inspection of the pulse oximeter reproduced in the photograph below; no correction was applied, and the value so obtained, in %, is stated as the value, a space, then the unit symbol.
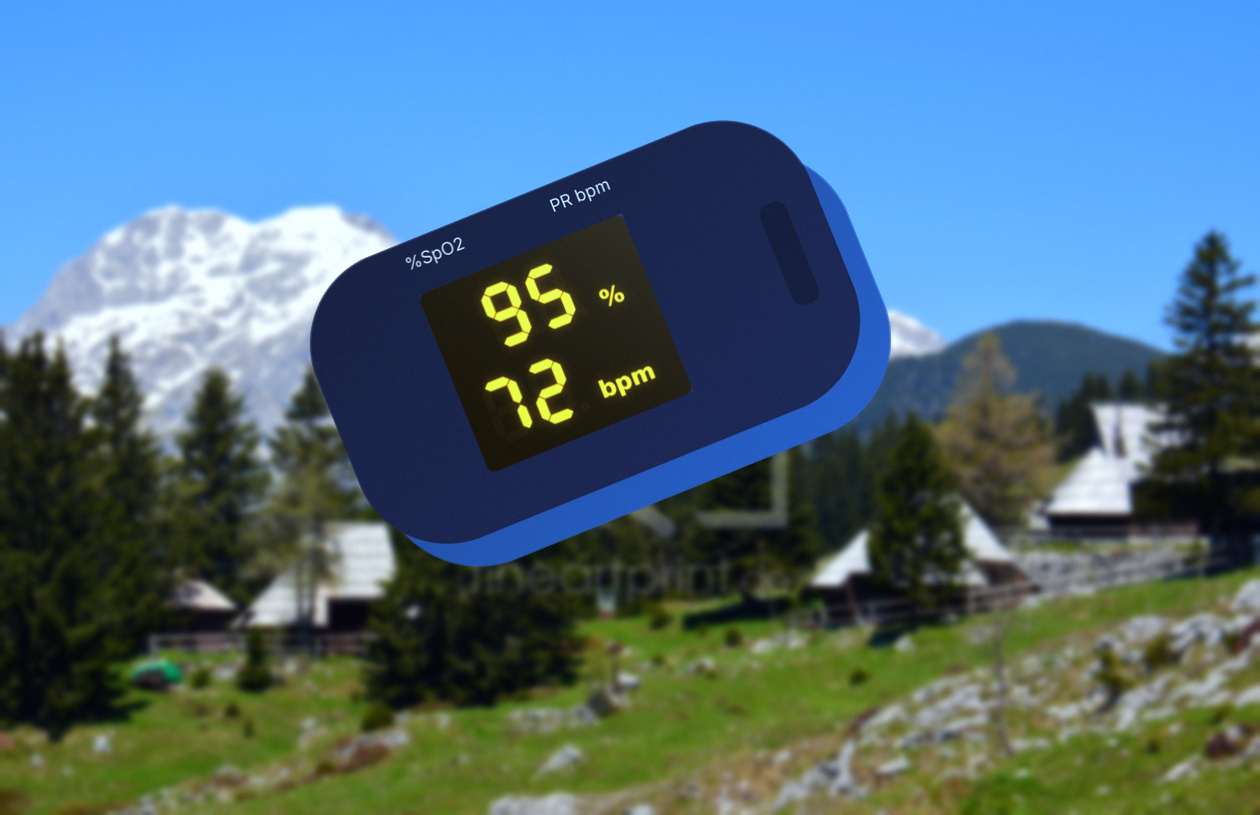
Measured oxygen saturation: 95 %
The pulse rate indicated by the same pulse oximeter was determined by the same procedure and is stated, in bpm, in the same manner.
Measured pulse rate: 72 bpm
